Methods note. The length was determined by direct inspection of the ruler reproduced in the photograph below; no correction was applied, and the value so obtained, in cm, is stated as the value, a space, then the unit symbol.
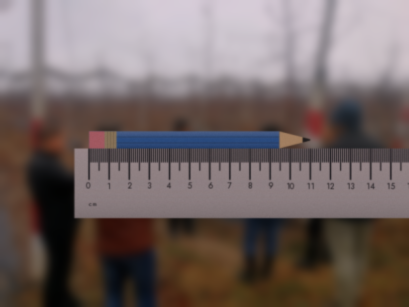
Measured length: 11 cm
